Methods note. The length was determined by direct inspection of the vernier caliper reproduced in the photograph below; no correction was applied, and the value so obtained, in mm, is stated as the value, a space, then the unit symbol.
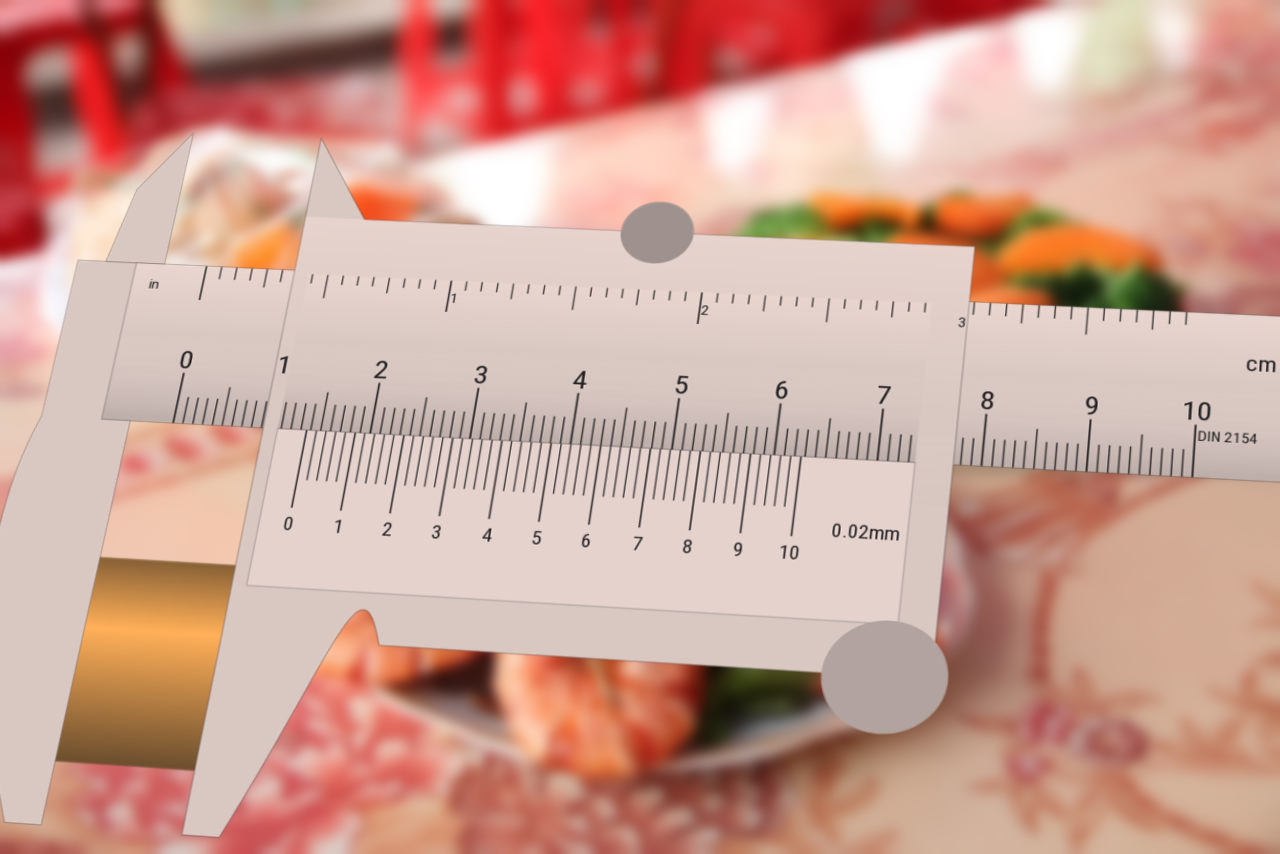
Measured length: 13.6 mm
